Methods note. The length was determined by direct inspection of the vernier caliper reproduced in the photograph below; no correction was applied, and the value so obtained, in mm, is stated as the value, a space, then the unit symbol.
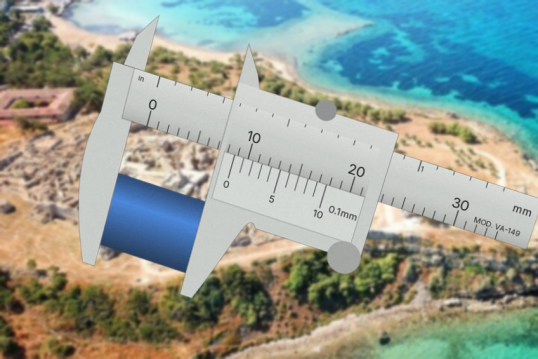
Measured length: 8.7 mm
